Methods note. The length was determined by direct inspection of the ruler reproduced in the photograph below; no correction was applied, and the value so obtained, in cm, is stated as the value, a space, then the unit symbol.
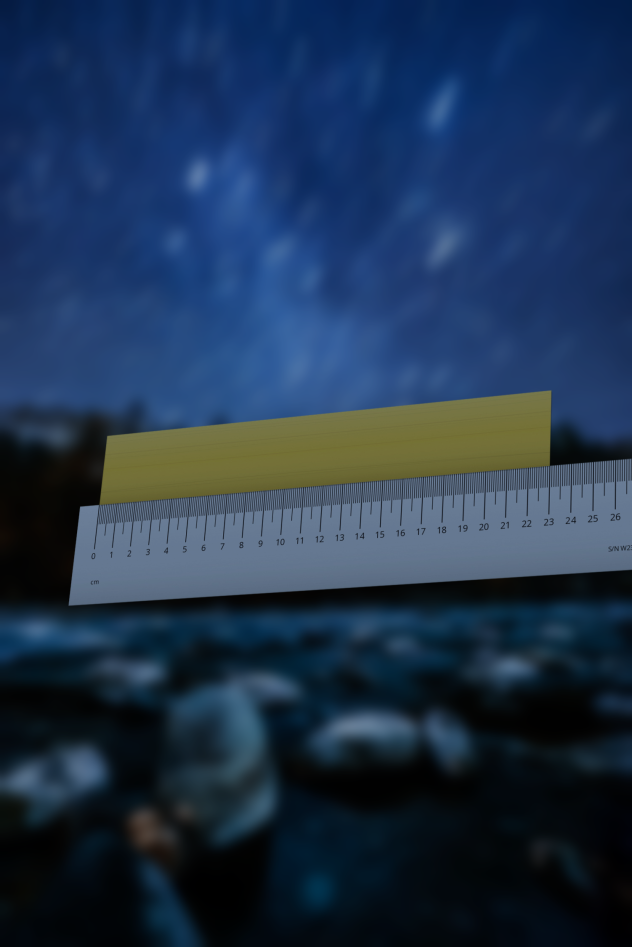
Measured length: 23 cm
